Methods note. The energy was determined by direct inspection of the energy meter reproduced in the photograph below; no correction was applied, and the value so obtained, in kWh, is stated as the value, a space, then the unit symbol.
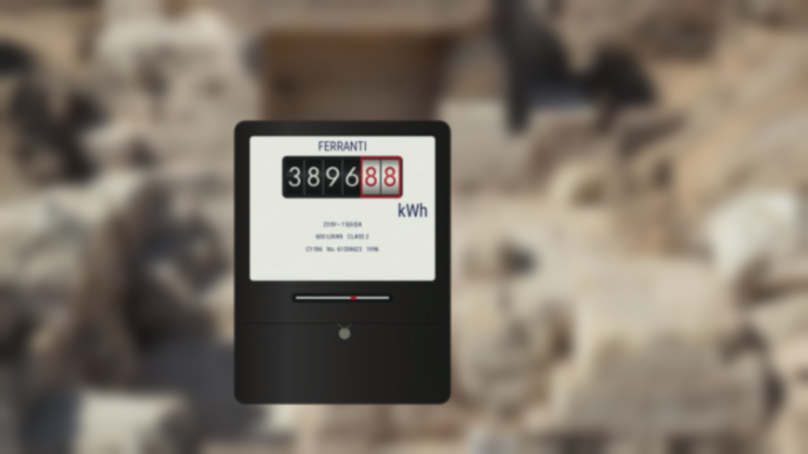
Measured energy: 3896.88 kWh
